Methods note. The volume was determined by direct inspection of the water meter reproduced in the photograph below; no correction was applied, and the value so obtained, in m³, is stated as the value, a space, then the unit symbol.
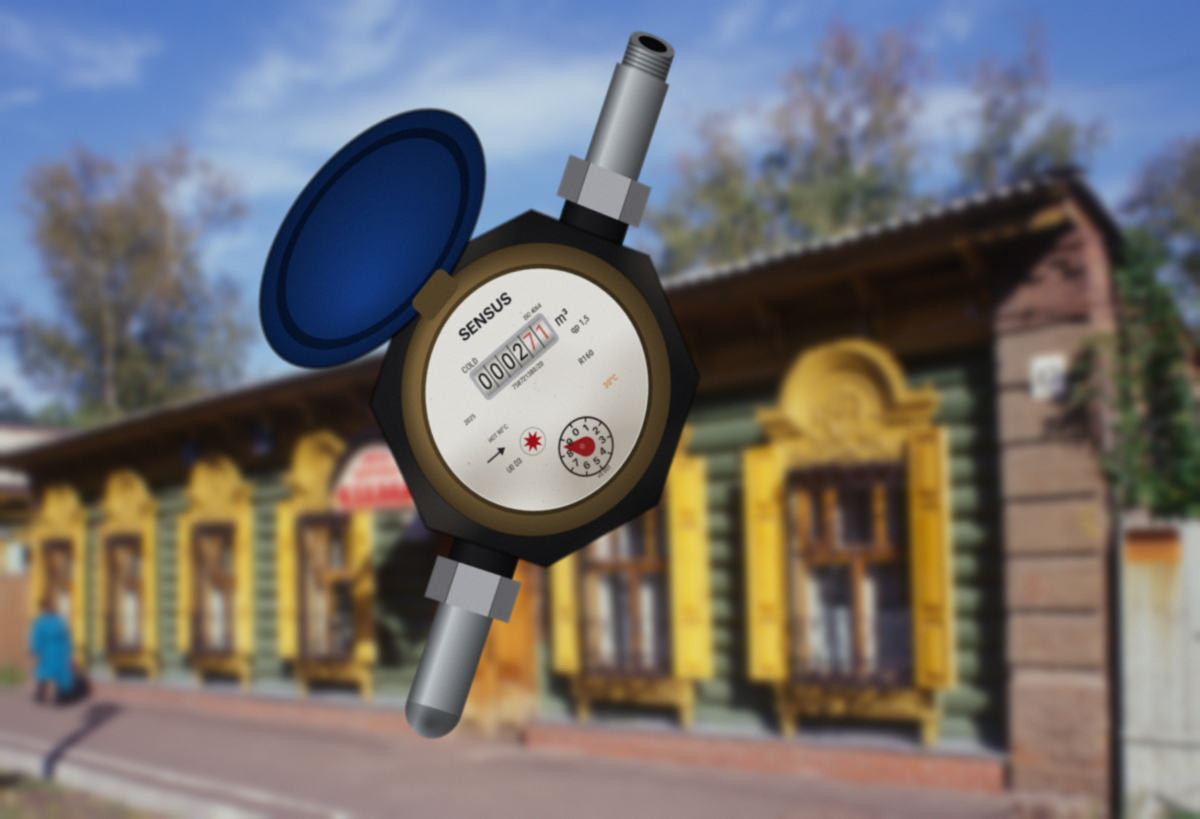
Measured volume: 2.718 m³
